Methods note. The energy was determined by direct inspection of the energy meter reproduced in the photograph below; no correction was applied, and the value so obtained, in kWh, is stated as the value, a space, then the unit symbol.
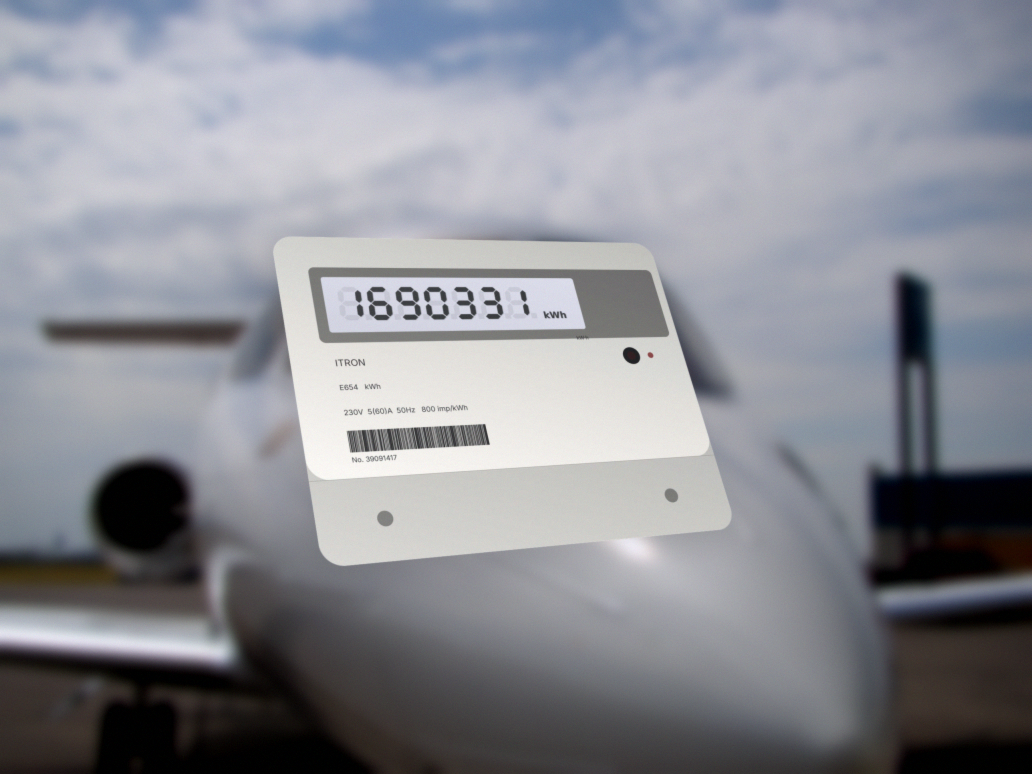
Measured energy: 1690331 kWh
